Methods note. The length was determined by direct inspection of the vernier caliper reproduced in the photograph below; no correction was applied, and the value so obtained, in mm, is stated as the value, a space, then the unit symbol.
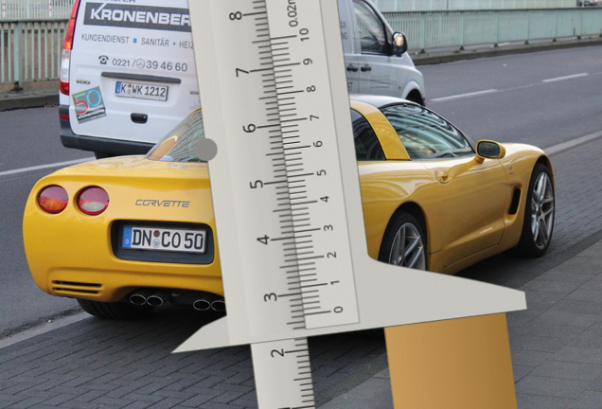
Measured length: 26.2 mm
